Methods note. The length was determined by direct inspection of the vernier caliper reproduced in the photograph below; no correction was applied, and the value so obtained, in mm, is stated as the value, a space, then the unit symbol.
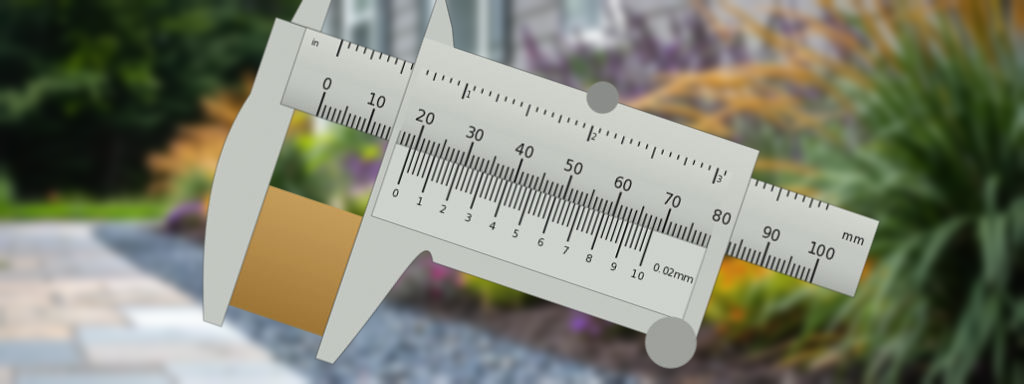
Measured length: 19.0 mm
